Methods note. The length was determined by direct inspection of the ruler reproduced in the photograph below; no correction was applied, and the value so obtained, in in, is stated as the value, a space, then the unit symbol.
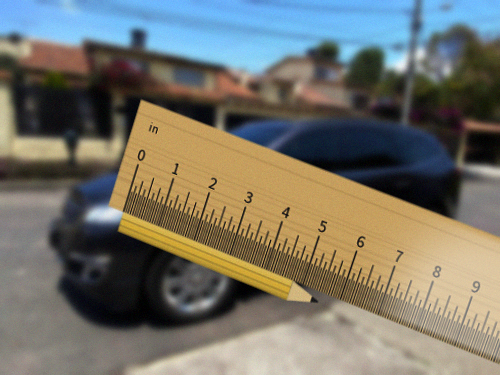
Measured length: 5.5 in
